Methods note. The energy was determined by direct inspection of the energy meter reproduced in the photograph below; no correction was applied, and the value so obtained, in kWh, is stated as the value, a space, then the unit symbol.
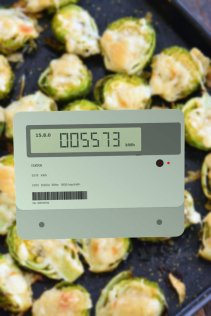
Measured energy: 5573 kWh
